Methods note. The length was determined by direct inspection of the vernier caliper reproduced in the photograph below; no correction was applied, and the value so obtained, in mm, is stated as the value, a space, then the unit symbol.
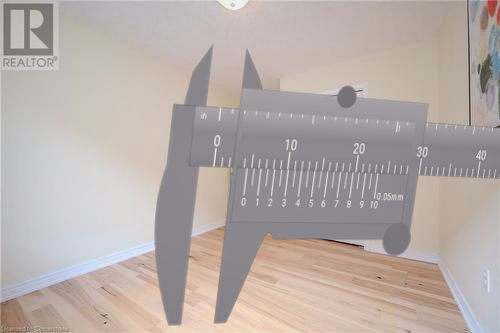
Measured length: 4.4 mm
